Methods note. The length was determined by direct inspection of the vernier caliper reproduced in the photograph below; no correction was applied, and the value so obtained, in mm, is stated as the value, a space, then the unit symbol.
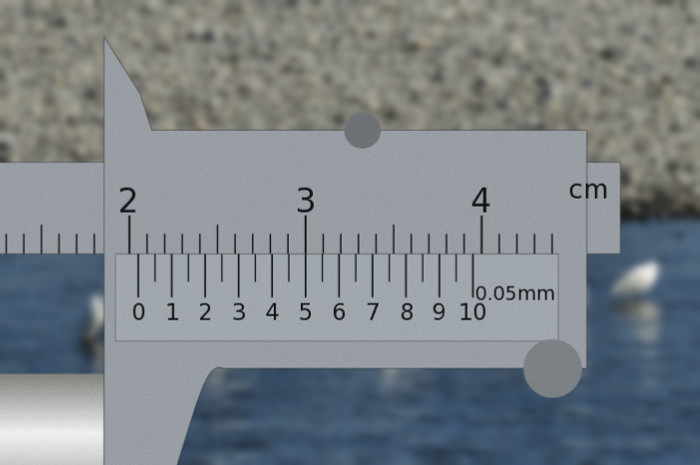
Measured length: 20.5 mm
